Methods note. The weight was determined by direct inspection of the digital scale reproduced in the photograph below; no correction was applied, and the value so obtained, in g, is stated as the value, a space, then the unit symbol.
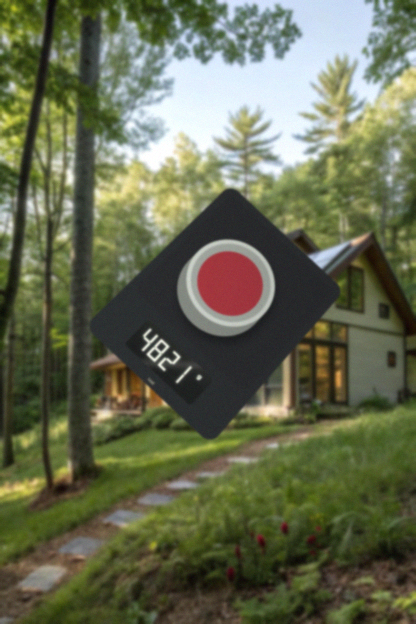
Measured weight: 4821 g
